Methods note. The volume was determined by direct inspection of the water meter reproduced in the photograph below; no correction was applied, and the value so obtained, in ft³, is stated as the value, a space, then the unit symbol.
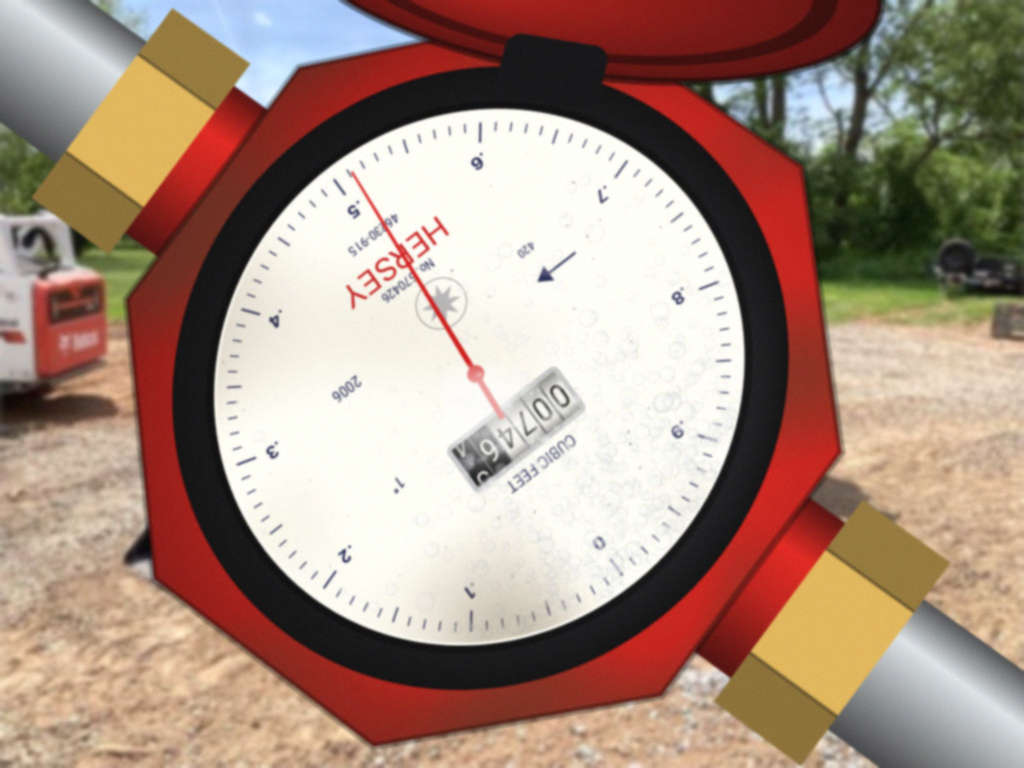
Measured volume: 7463.51 ft³
